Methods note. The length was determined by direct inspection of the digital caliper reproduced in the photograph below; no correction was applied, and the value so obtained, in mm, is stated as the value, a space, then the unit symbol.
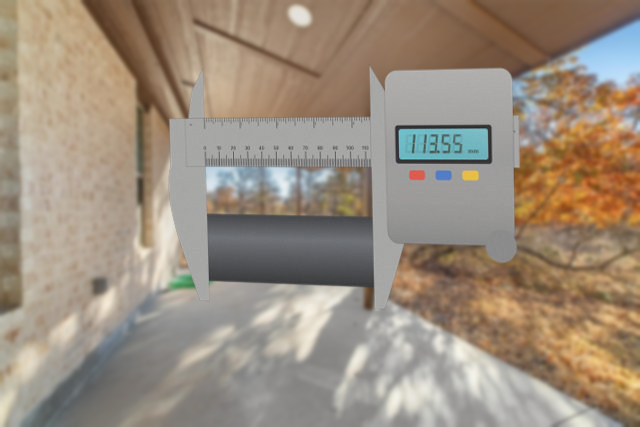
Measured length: 113.55 mm
